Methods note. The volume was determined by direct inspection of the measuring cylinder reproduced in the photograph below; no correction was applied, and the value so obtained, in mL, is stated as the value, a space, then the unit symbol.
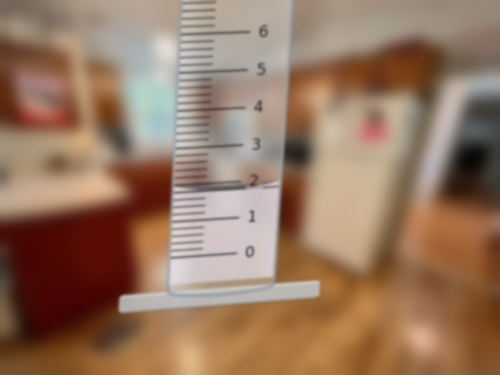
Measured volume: 1.8 mL
